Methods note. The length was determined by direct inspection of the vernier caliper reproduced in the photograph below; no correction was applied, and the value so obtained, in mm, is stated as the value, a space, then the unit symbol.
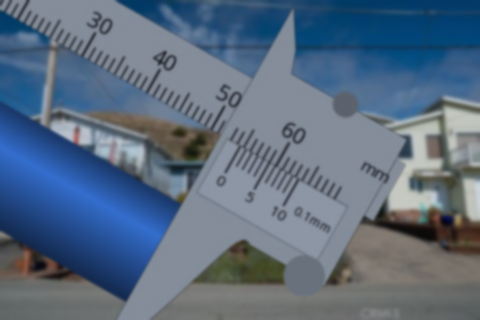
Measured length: 54.5 mm
